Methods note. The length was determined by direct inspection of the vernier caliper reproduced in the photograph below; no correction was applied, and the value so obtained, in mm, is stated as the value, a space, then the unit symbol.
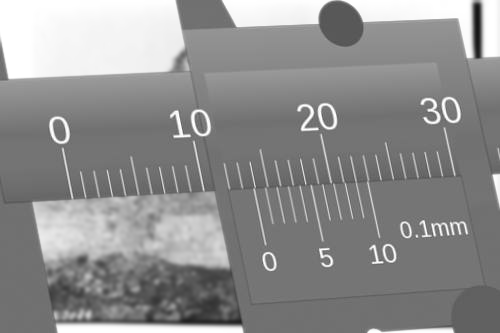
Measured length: 13.9 mm
